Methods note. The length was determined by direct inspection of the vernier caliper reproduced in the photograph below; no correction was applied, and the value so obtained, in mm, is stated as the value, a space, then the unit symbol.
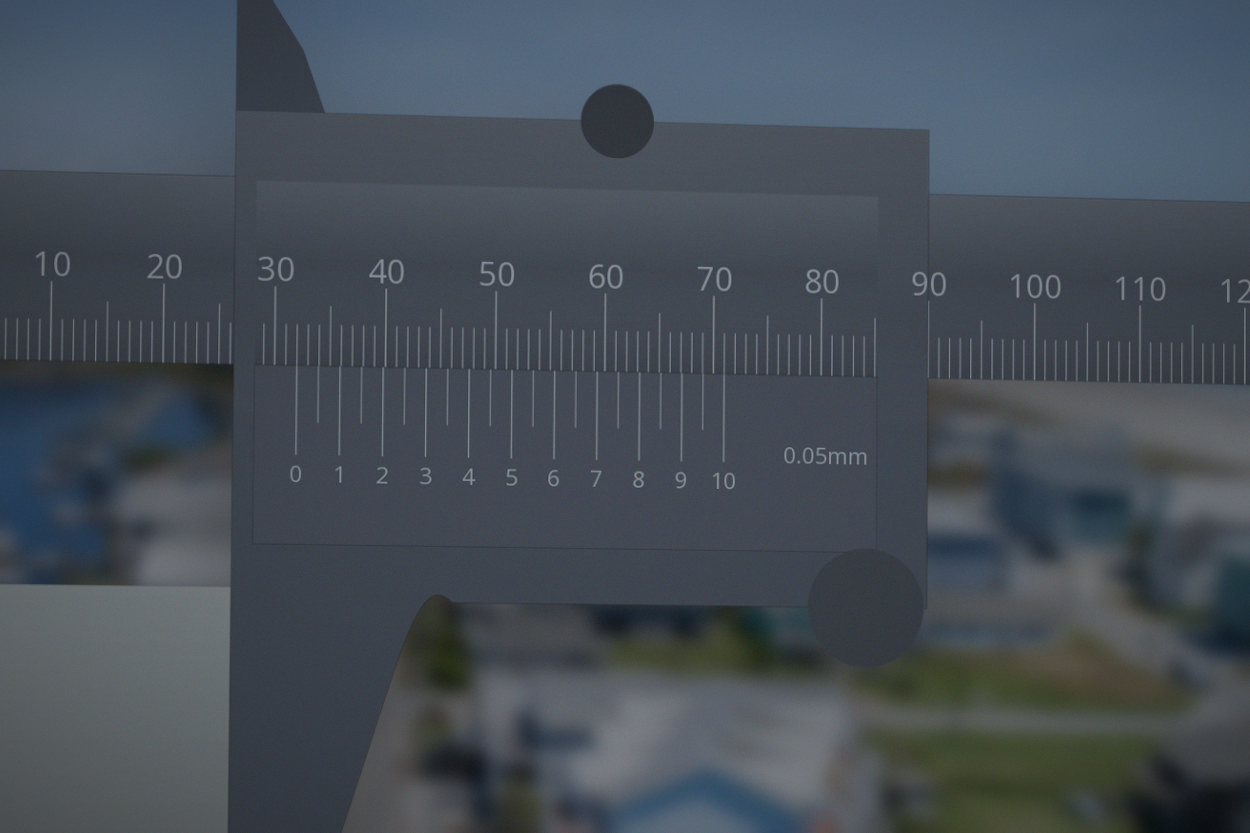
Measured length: 32.0 mm
